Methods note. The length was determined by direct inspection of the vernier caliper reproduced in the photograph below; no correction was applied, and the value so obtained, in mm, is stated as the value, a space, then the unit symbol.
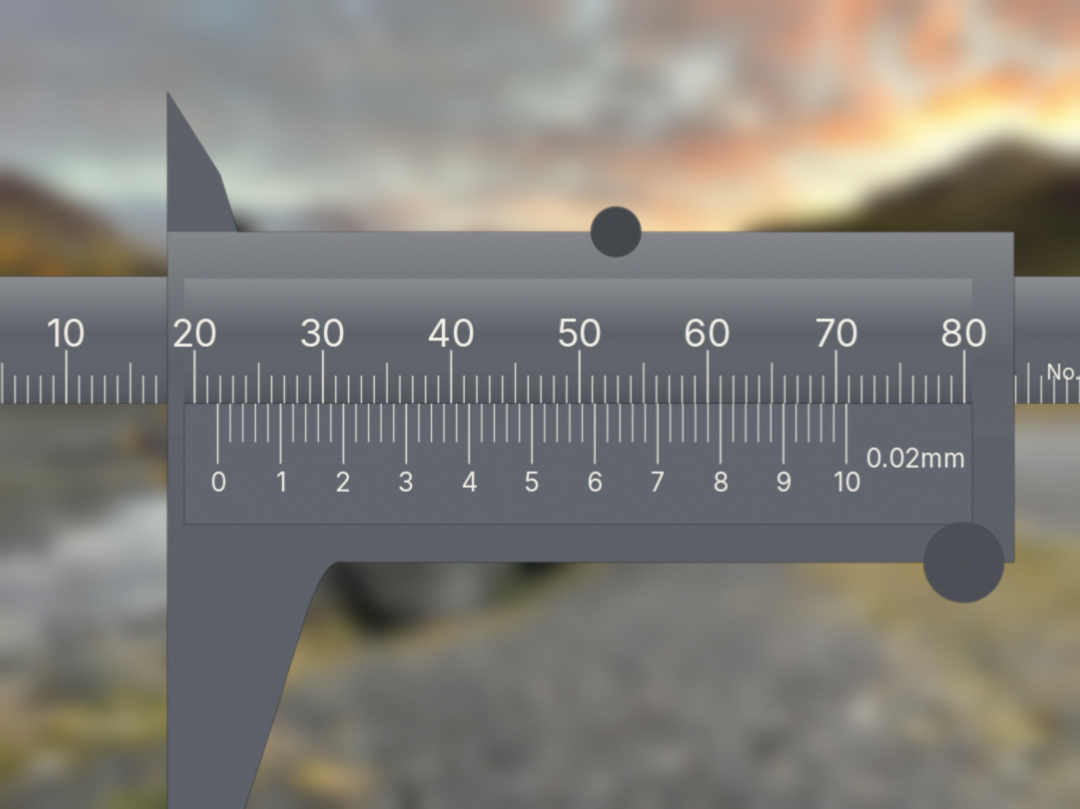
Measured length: 21.8 mm
